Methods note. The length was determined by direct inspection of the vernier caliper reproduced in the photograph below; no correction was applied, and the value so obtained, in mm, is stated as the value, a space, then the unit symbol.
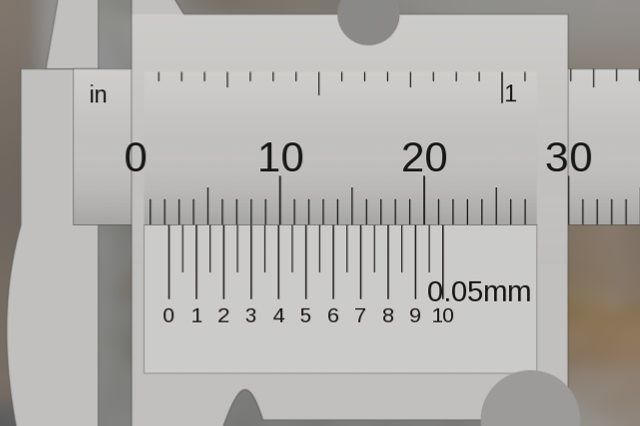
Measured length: 2.3 mm
